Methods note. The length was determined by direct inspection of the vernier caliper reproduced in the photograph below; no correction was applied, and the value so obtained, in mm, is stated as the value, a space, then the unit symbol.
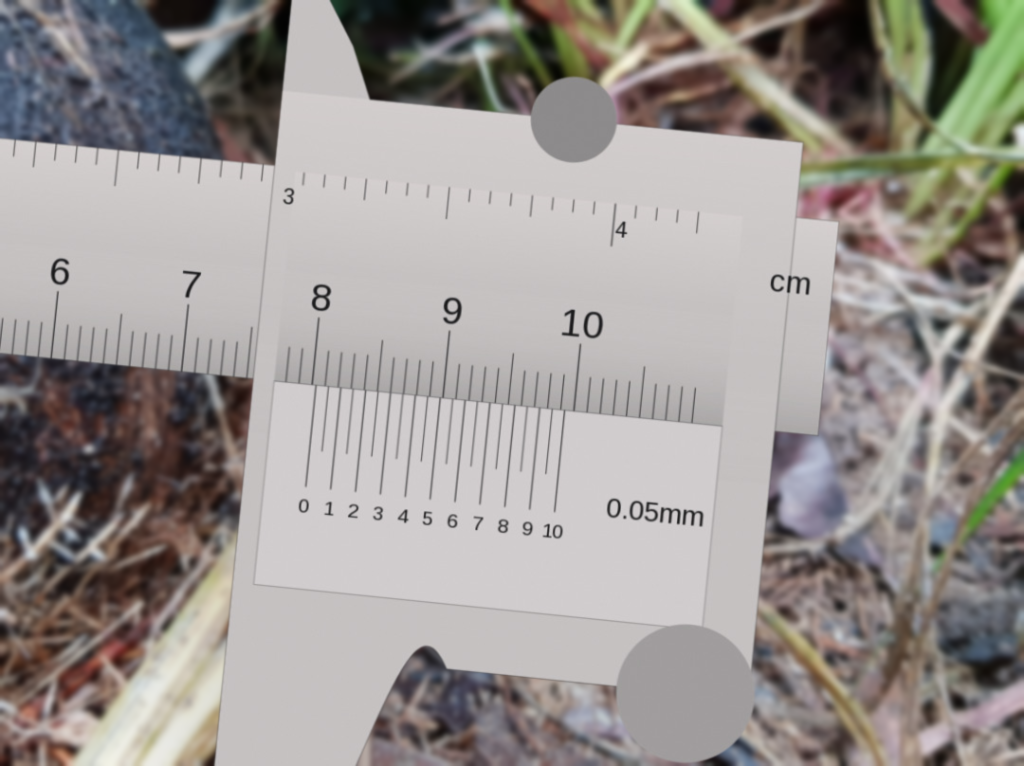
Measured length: 80.3 mm
